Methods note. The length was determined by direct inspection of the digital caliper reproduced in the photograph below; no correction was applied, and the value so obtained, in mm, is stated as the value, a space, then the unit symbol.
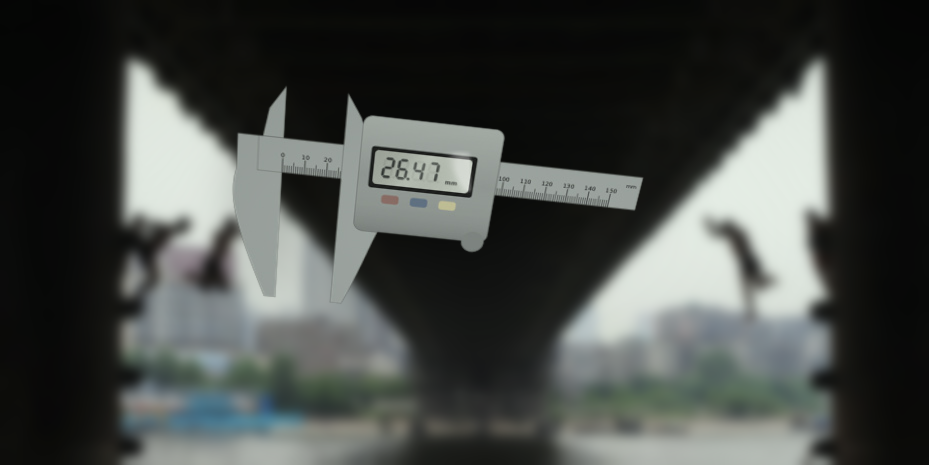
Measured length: 26.47 mm
